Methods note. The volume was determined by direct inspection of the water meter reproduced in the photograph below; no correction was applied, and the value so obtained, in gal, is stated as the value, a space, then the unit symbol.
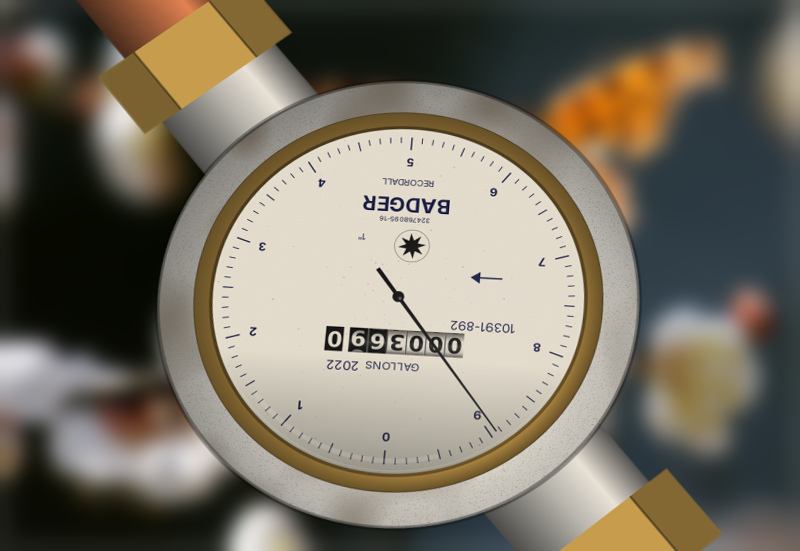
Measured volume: 3688.9 gal
